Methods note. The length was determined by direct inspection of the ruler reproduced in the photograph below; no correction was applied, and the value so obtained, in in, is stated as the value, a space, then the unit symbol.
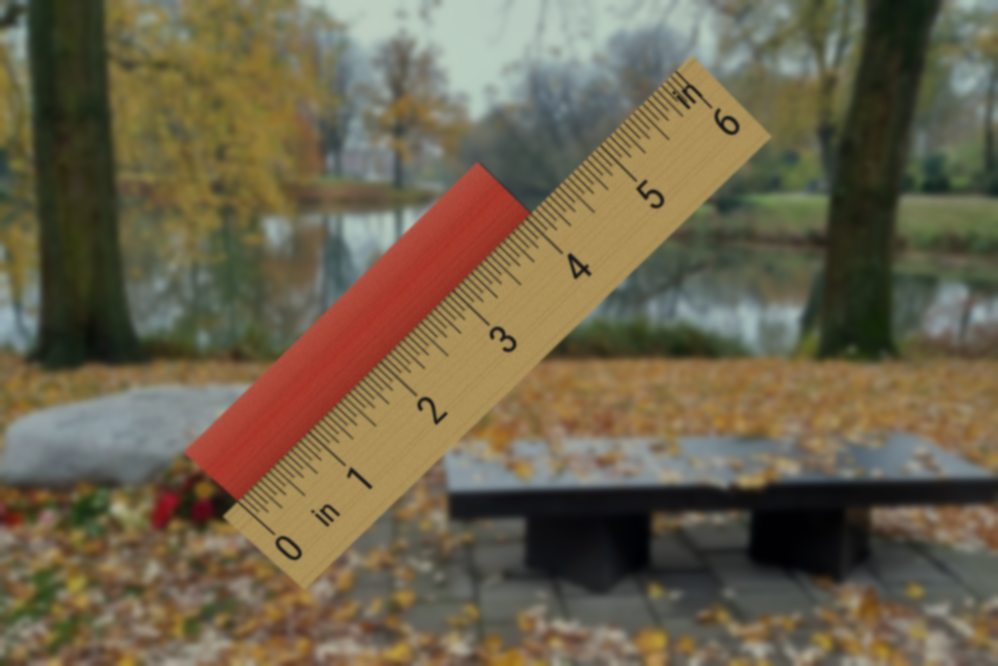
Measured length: 4.0625 in
